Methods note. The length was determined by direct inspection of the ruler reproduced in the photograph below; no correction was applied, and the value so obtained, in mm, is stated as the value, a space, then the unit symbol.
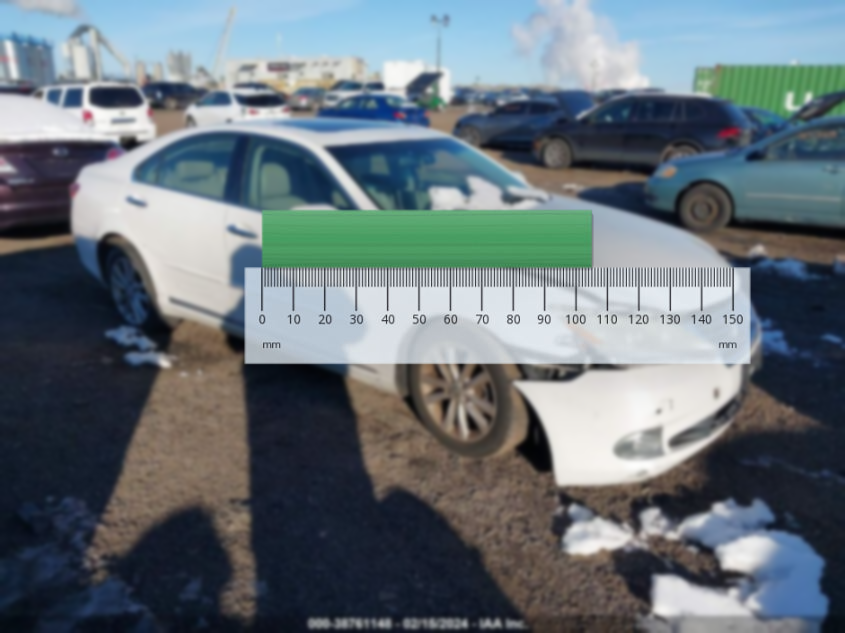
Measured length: 105 mm
